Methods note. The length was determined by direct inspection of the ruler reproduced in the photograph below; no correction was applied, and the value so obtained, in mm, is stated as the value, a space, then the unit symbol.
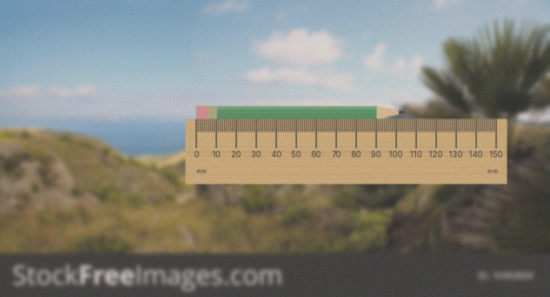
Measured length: 105 mm
